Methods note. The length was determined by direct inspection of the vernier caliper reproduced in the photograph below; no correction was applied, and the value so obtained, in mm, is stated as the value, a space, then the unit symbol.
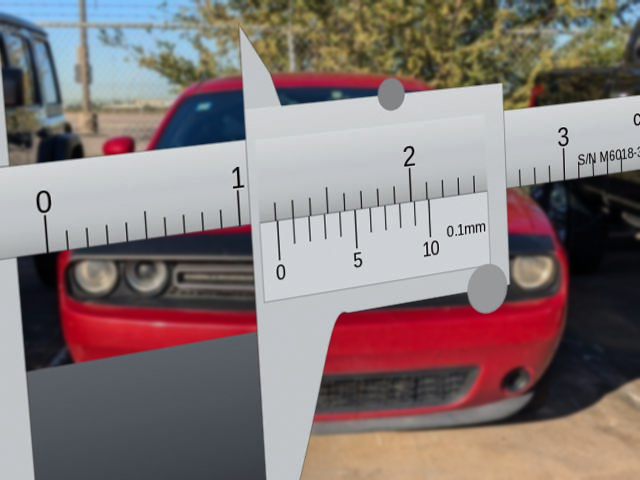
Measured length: 12.1 mm
